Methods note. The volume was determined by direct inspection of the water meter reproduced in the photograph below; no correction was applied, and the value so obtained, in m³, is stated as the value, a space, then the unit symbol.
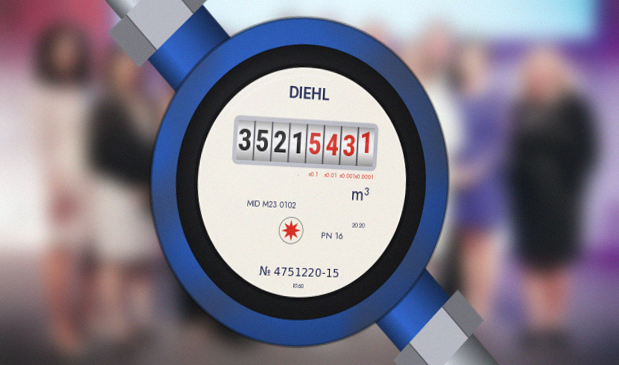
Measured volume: 3521.5431 m³
